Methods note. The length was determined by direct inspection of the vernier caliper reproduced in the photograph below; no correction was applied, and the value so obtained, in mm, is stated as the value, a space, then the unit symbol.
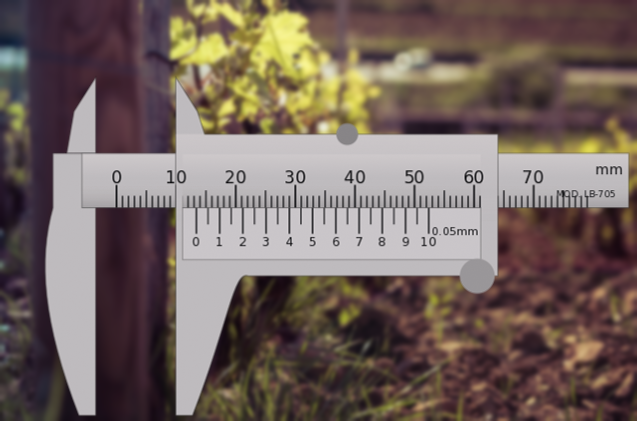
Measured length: 13.4 mm
